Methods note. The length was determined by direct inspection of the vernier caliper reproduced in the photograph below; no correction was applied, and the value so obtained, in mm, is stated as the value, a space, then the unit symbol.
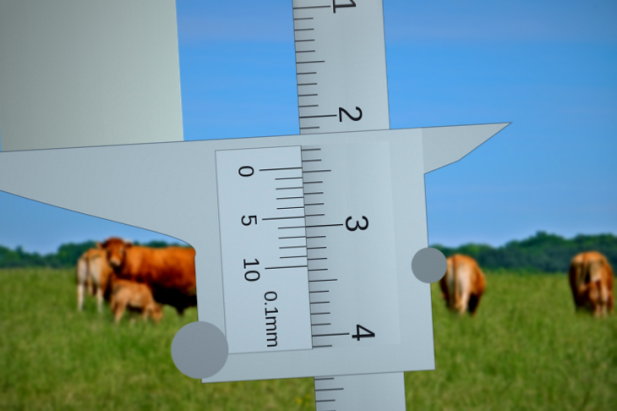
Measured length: 24.6 mm
